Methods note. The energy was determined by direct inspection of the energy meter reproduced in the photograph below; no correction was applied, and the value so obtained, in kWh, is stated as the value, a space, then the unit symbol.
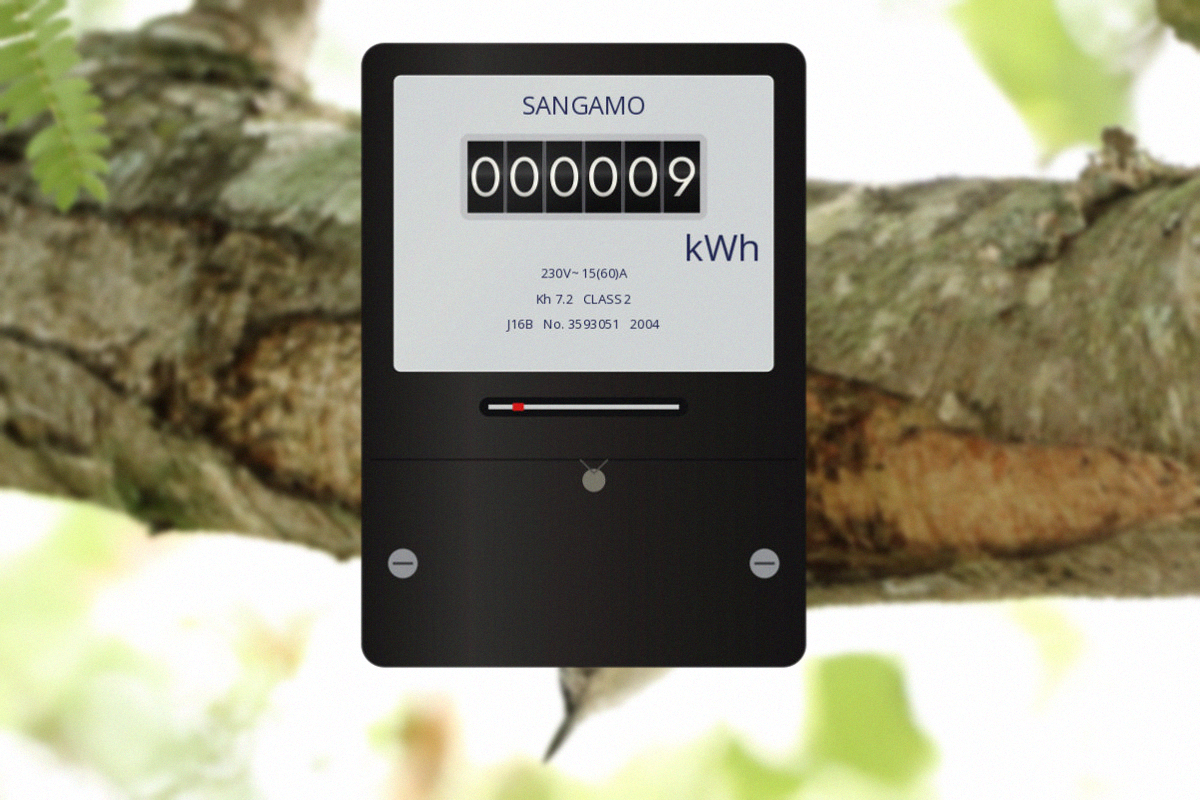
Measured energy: 9 kWh
